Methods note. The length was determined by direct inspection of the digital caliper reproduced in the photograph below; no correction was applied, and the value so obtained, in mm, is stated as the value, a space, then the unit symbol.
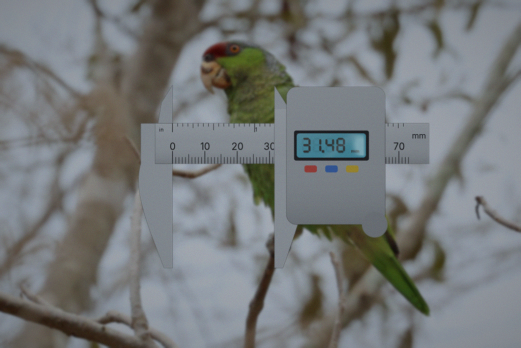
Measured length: 31.48 mm
